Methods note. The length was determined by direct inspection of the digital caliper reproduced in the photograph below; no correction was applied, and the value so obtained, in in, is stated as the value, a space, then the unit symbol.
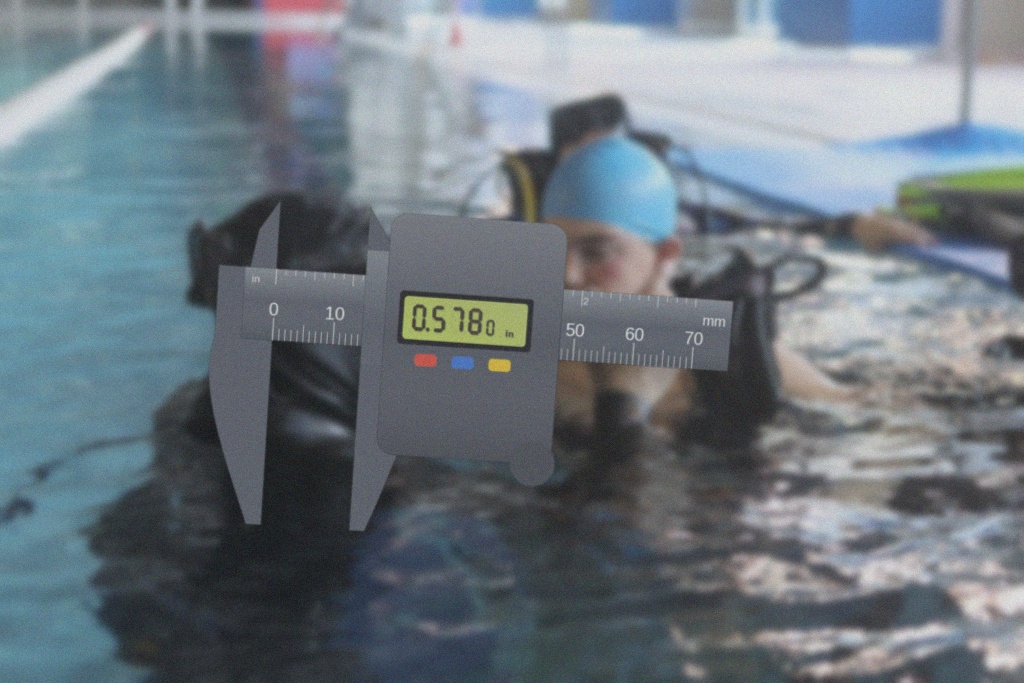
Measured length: 0.5780 in
